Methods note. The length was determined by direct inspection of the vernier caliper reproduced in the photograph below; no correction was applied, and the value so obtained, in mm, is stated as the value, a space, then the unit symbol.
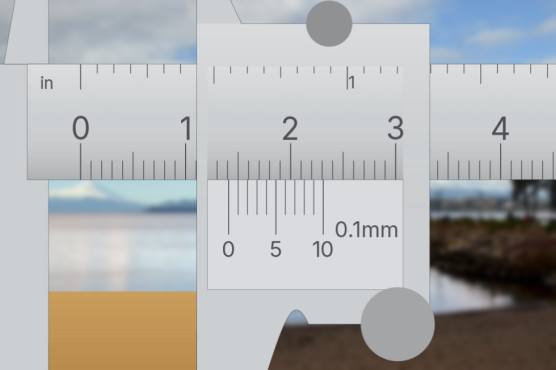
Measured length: 14.1 mm
